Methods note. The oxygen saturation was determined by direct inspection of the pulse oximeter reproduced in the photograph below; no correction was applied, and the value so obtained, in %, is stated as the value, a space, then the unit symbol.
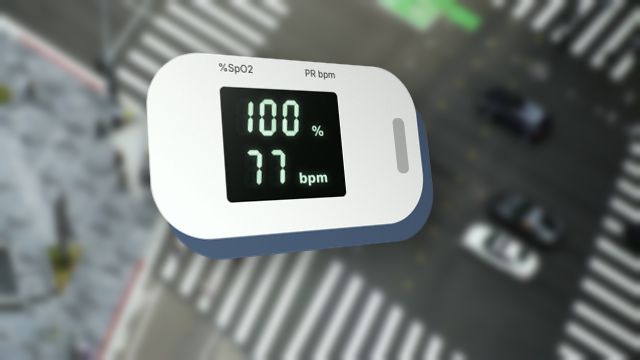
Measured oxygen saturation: 100 %
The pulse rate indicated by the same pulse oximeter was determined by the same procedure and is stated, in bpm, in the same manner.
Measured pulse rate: 77 bpm
